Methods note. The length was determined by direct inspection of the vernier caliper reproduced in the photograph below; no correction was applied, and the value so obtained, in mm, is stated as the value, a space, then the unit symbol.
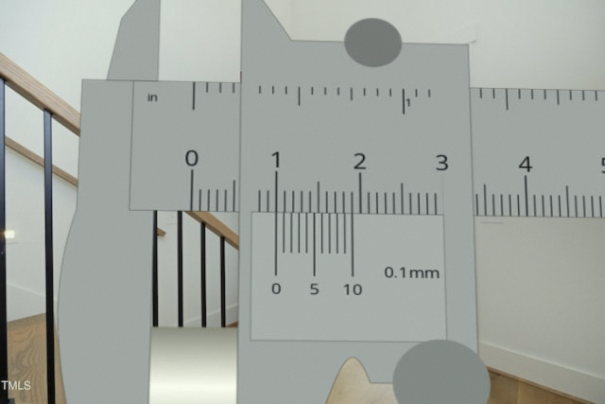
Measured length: 10.0 mm
